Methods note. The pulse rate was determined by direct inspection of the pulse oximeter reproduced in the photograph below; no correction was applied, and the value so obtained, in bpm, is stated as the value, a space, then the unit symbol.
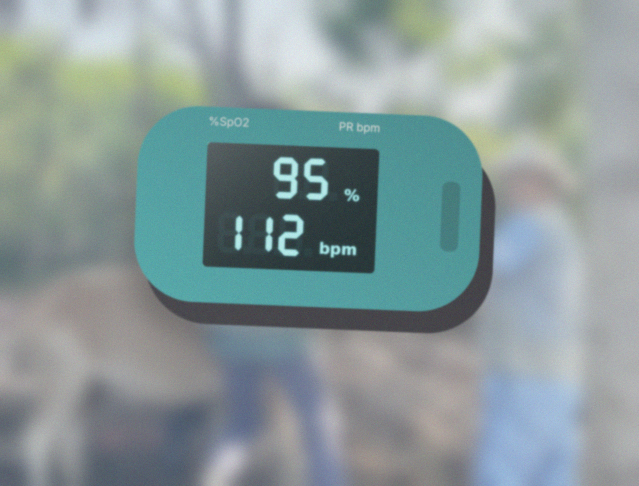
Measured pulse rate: 112 bpm
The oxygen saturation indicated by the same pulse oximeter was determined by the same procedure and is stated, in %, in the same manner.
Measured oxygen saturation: 95 %
